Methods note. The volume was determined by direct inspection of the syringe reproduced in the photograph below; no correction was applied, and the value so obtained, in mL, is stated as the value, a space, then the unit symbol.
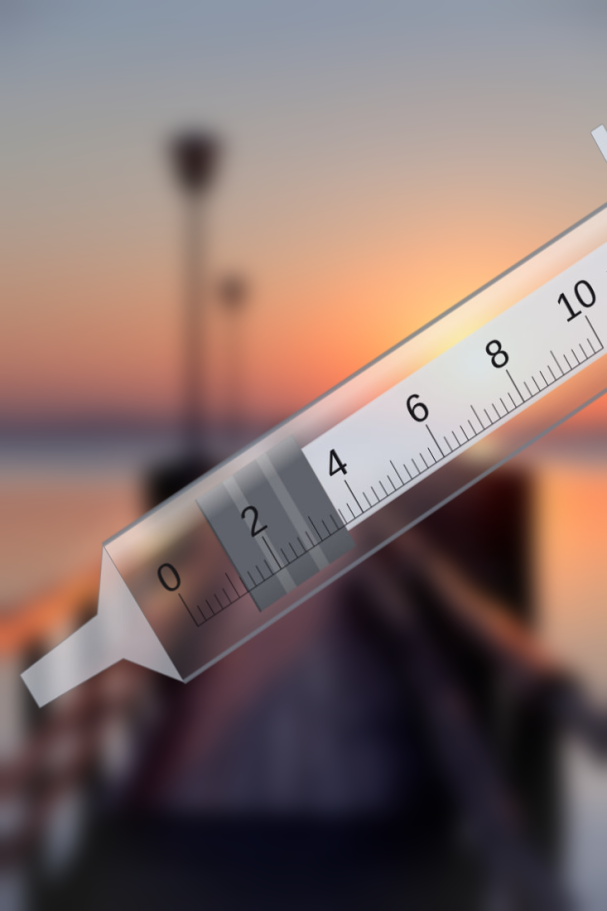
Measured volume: 1.2 mL
